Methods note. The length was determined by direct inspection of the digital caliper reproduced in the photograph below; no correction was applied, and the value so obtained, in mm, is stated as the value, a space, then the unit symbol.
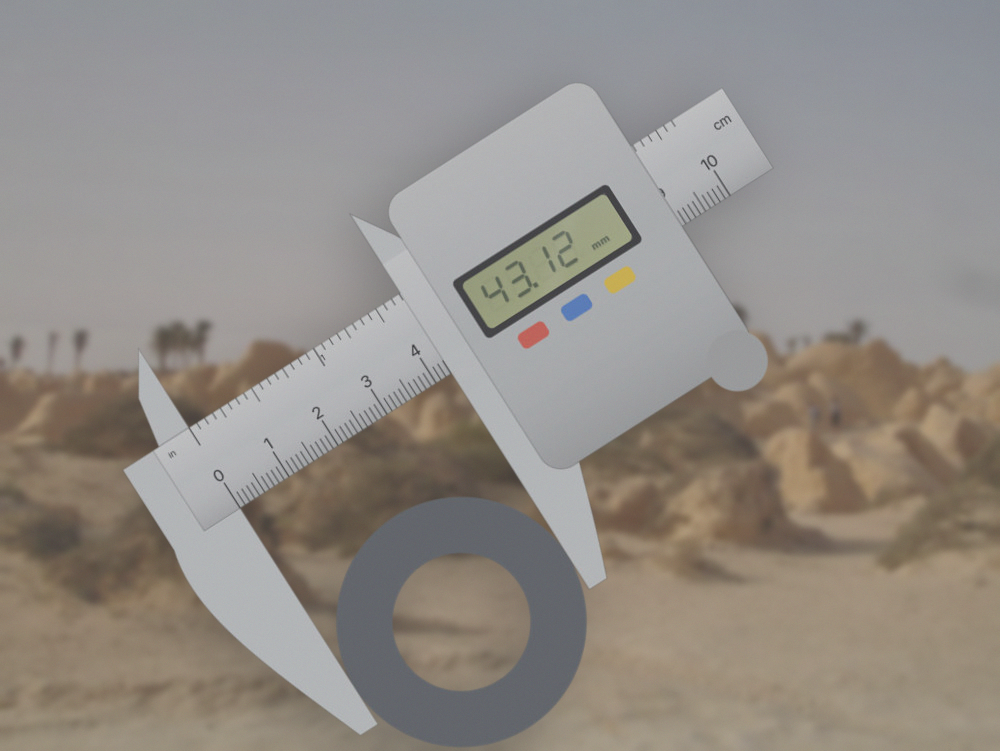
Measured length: 43.12 mm
